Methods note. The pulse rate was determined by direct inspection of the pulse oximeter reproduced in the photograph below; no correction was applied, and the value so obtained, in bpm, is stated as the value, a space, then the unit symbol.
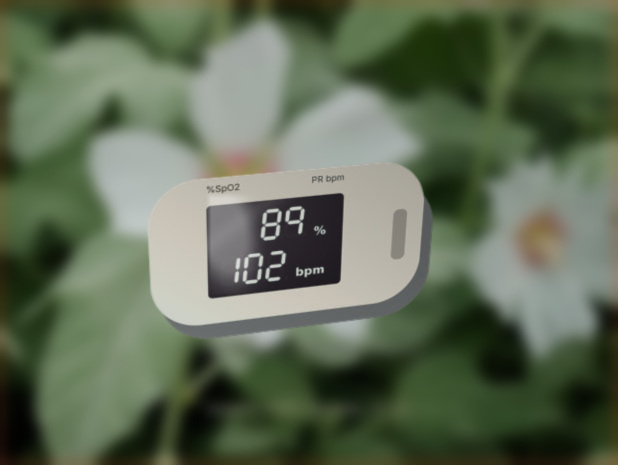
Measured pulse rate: 102 bpm
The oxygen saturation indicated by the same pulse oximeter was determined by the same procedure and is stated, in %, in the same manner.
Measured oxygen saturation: 89 %
